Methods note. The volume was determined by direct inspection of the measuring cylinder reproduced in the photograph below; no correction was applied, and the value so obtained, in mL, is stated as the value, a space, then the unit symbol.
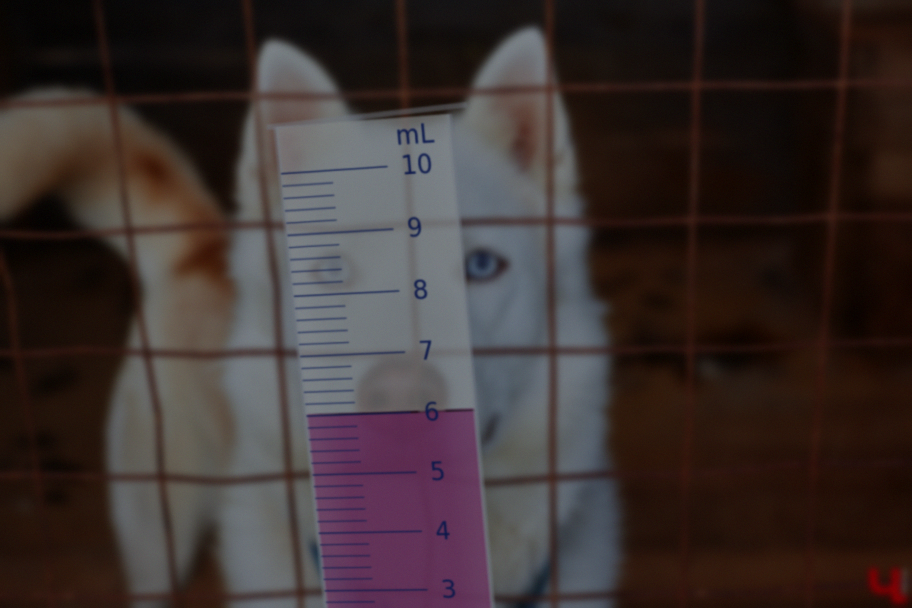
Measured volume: 6 mL
